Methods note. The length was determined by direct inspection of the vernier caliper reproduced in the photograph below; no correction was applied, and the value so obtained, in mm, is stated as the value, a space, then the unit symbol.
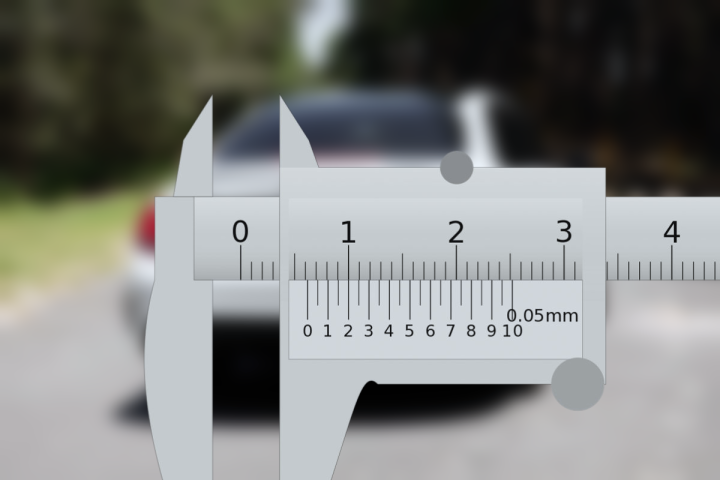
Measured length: 6.2 mm
